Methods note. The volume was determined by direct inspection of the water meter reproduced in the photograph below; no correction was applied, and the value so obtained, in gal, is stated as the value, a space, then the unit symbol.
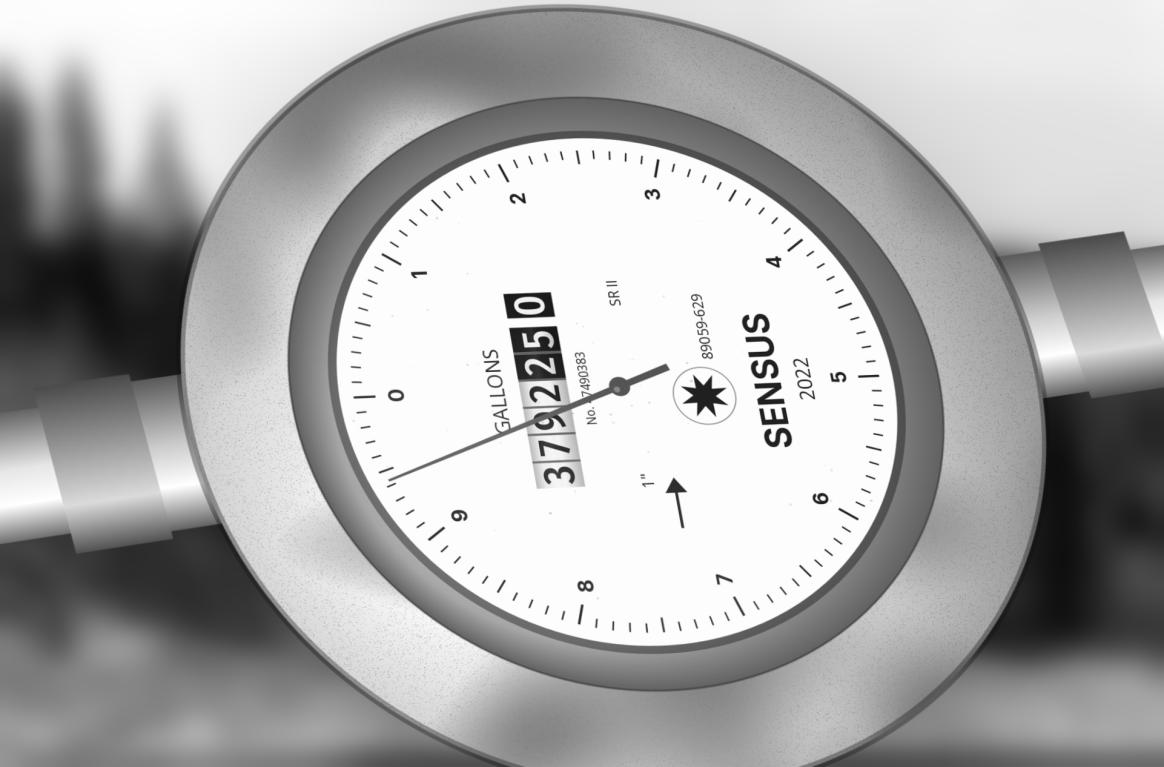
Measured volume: 3792249.4 gal
